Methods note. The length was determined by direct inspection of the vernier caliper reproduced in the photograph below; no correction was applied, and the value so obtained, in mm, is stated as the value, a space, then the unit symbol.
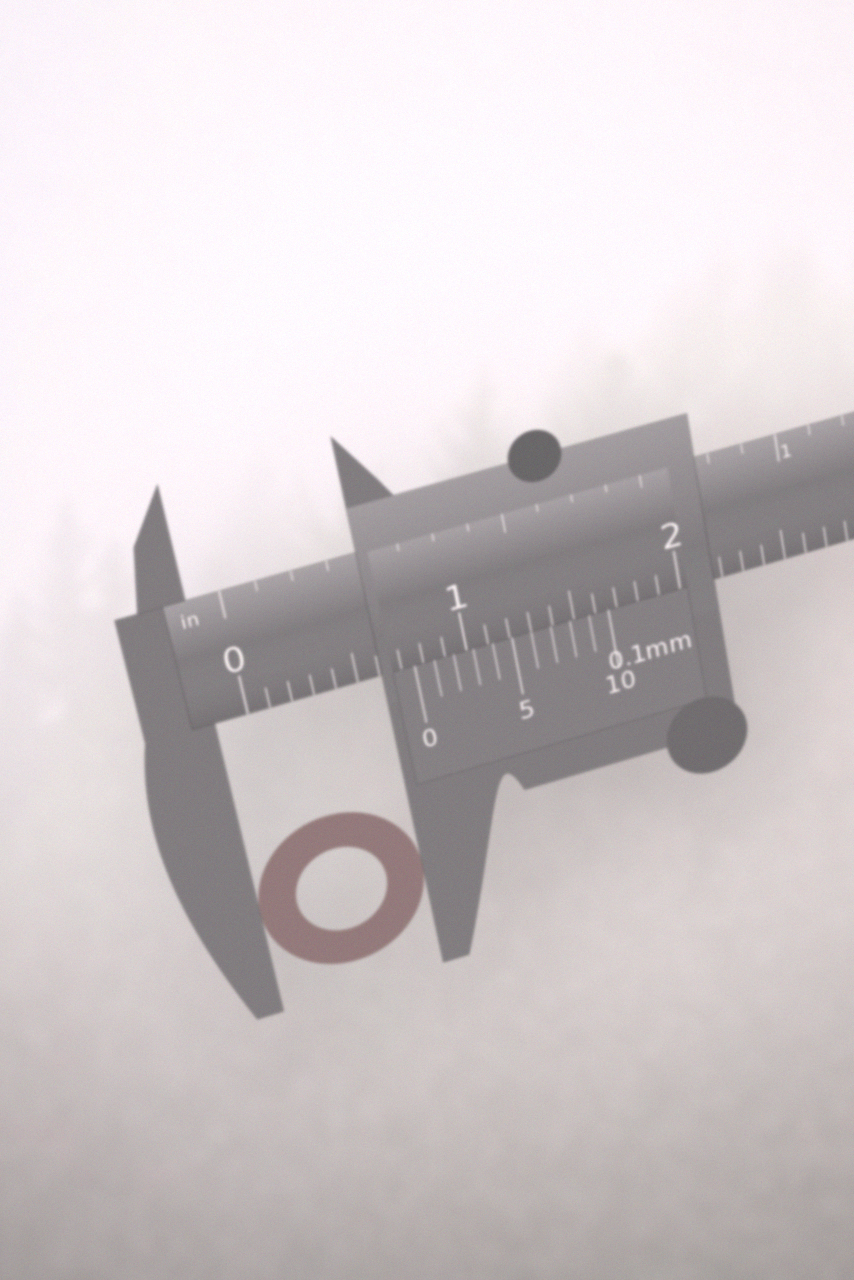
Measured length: 7.6 mm
